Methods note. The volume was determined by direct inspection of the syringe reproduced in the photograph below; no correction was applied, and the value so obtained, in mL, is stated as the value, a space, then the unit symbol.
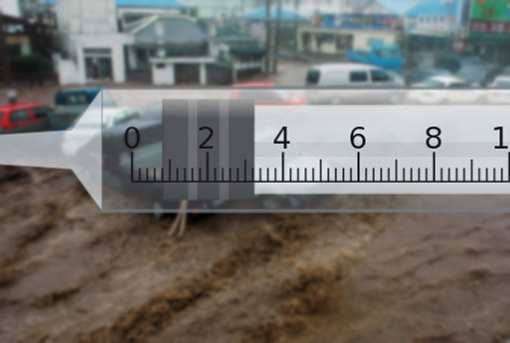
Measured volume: 0.8 mL
